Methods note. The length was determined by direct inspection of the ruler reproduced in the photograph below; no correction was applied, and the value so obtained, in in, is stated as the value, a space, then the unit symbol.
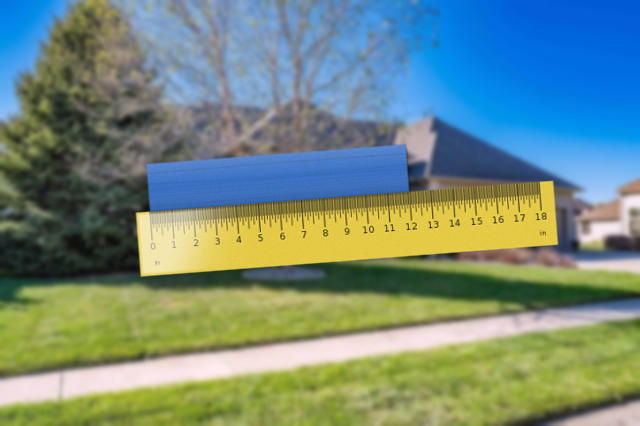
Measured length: 12 in
